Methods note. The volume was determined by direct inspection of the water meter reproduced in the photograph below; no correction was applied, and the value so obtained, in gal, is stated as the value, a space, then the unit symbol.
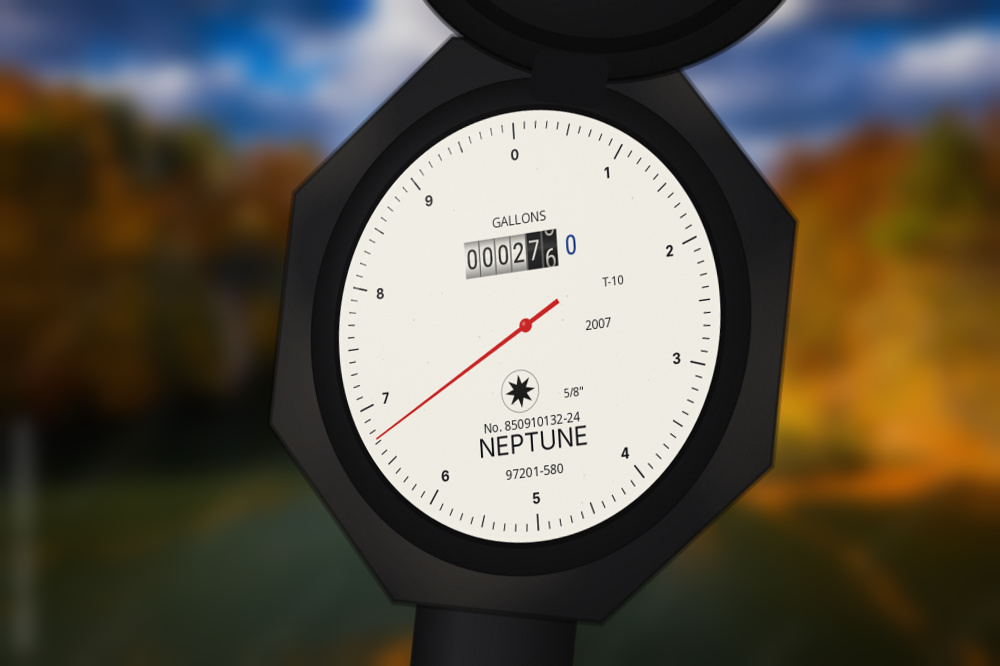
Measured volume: 2756.7 gal
